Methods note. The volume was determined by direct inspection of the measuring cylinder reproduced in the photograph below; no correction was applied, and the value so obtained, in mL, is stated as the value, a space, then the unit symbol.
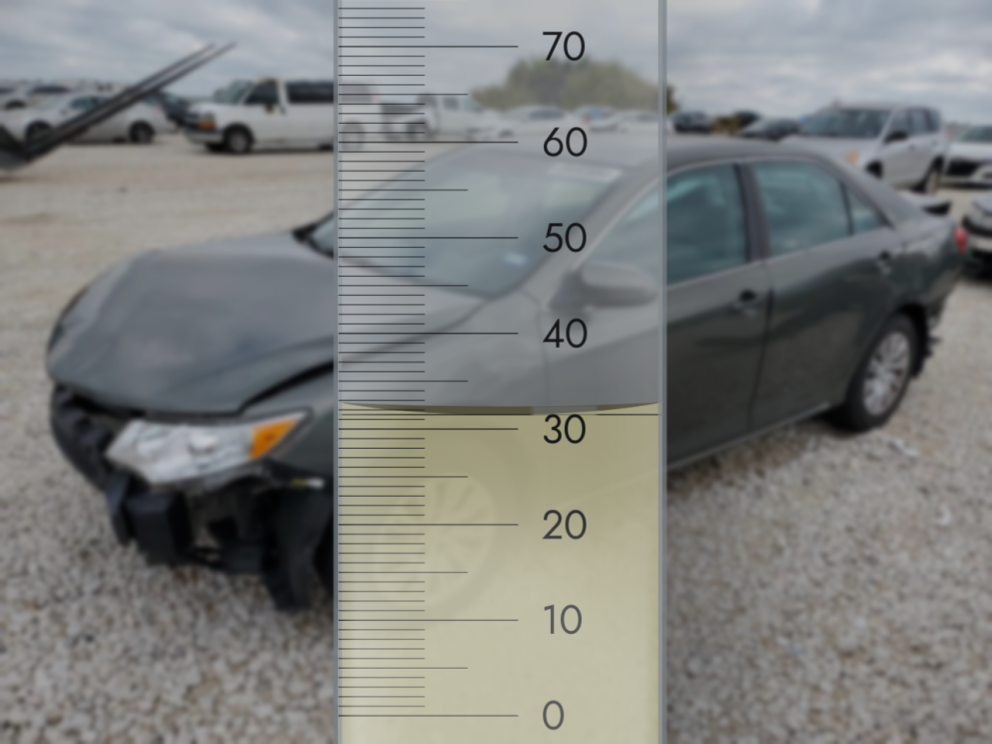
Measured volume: 31.5 mL
